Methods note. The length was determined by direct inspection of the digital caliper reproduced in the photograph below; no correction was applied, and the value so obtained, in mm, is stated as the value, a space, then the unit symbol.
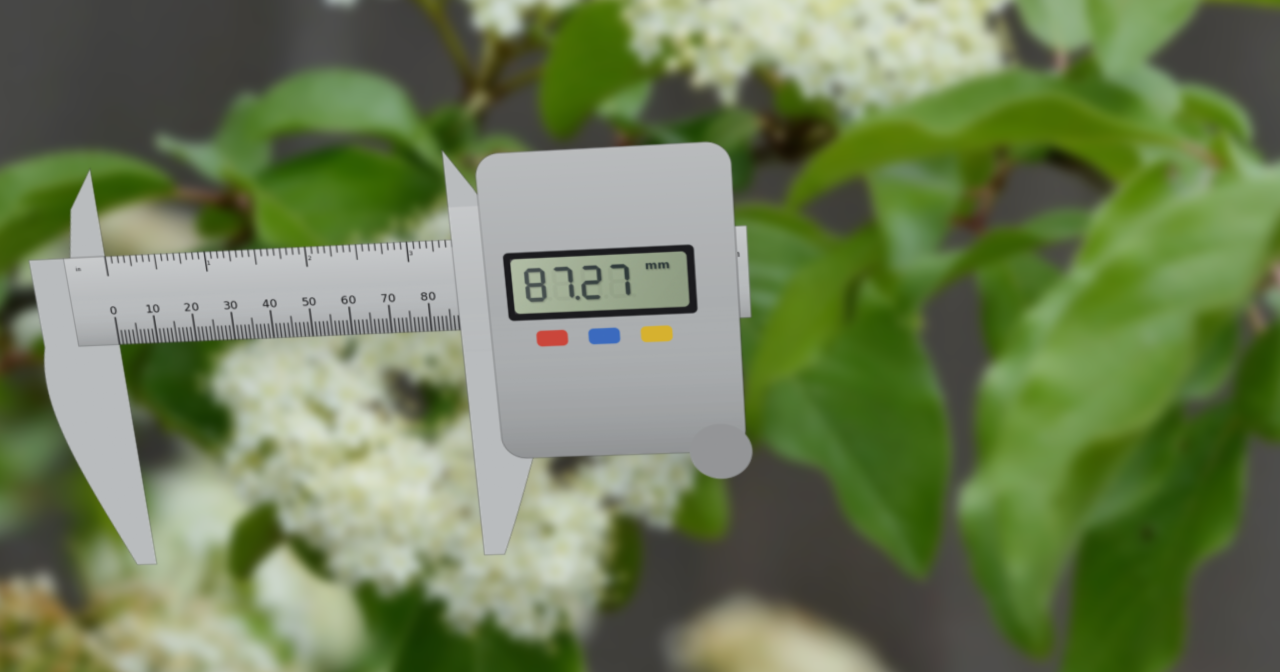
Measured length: 87.27 mm
